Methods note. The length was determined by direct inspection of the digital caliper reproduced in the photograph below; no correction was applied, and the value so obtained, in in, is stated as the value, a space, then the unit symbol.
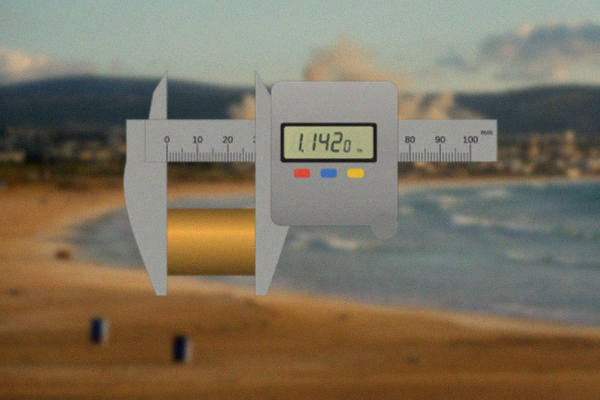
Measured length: 1.1420 in
